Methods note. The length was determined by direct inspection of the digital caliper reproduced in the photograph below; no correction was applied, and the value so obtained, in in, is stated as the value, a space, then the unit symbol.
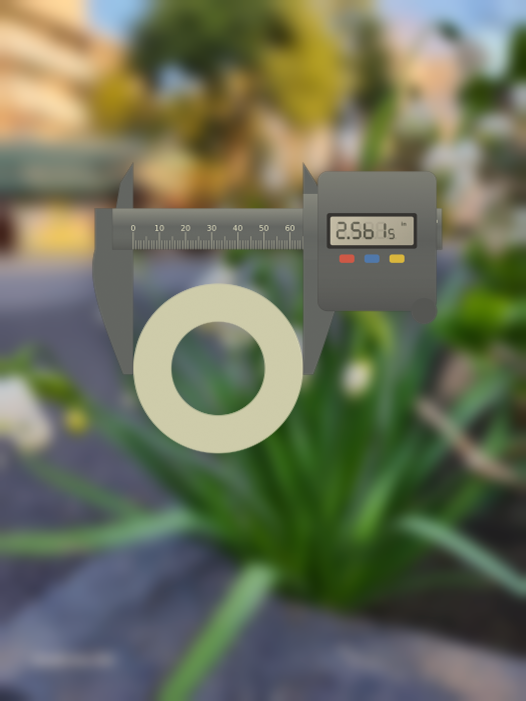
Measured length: 2.5615 in
